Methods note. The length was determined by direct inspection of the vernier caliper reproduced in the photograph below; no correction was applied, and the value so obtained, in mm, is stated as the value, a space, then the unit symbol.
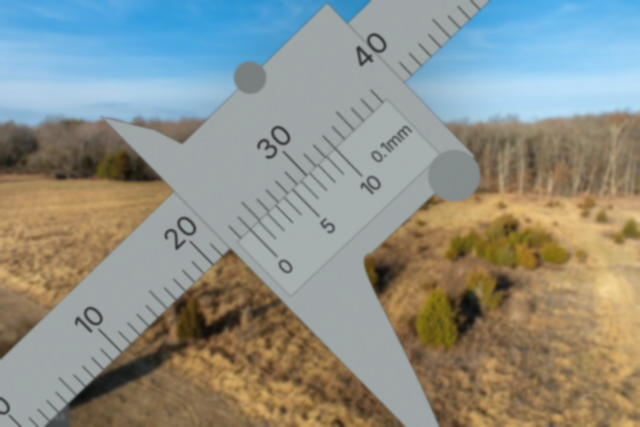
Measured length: 24.0 mm
